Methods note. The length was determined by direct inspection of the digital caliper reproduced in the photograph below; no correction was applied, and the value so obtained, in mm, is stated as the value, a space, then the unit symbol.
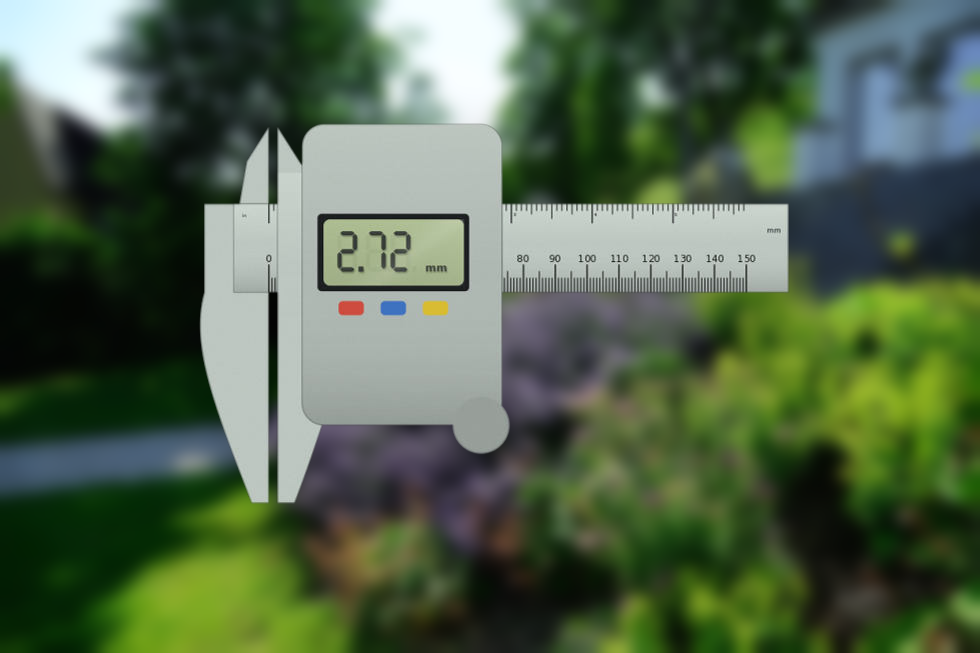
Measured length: 2.72 mm
